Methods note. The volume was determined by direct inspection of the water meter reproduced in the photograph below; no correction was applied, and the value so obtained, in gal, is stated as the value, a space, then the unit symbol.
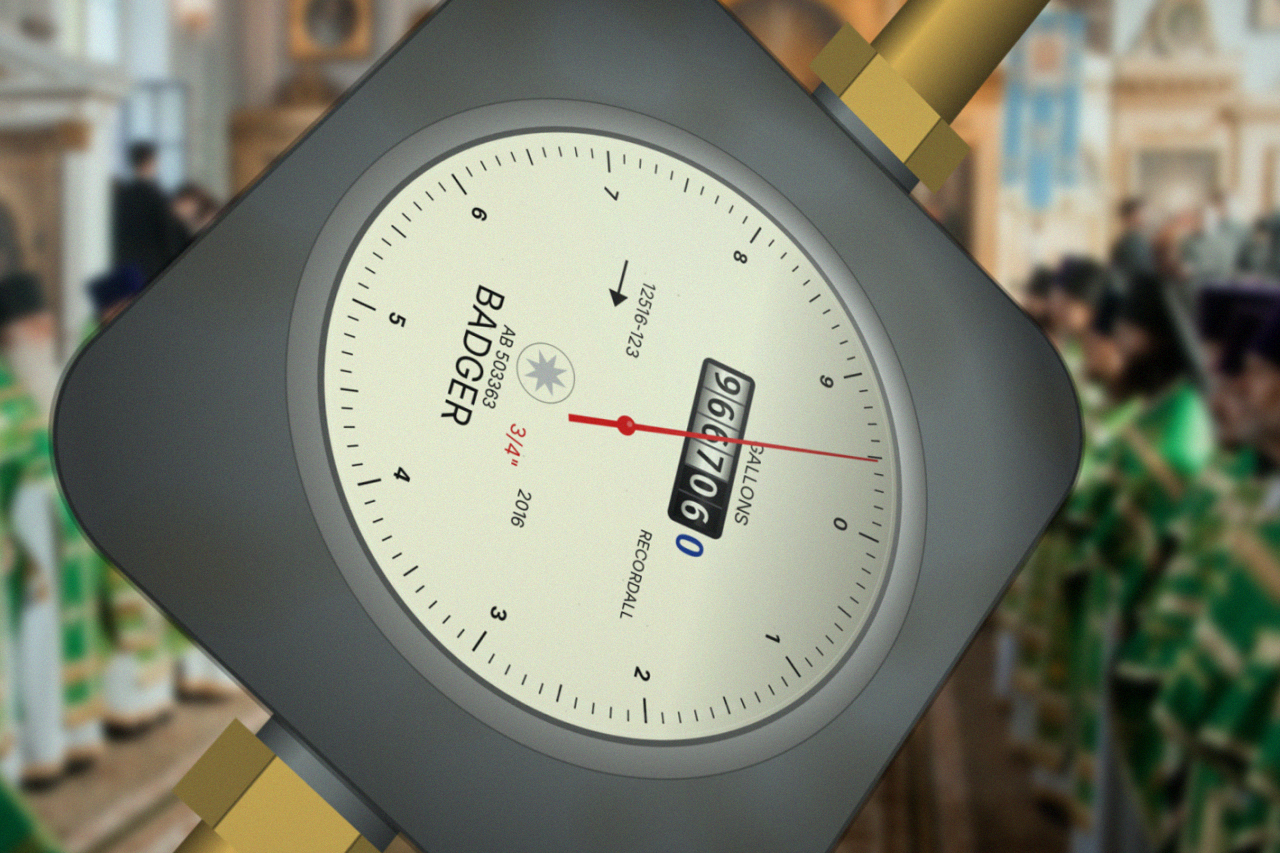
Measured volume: 9667059.5 gal
